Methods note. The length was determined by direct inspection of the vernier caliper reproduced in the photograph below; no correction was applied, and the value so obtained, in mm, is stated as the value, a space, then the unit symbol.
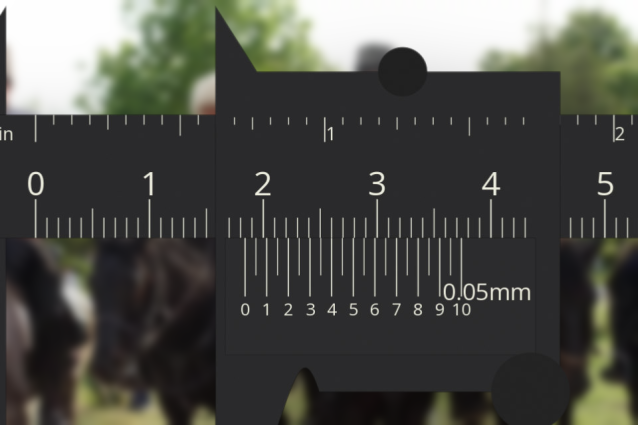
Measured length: 18.4 mm
